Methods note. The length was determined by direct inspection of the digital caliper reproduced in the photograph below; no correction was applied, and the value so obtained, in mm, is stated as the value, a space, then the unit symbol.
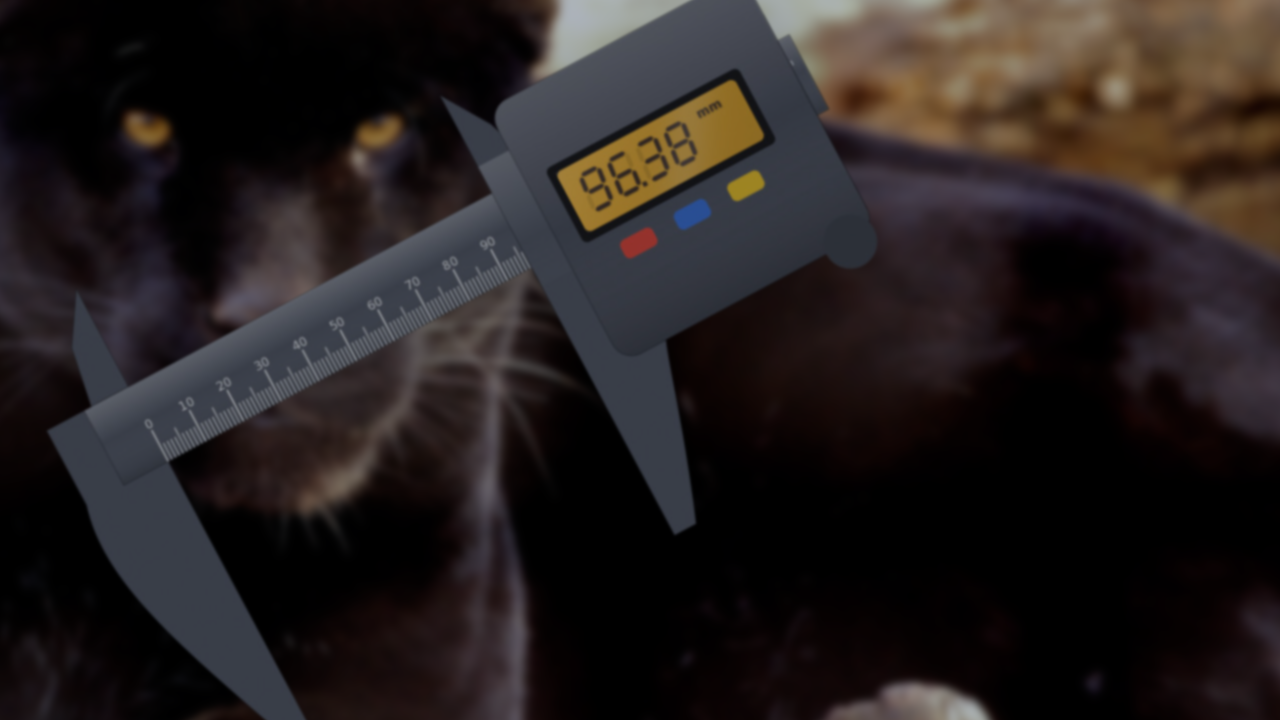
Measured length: 96.38 mm
